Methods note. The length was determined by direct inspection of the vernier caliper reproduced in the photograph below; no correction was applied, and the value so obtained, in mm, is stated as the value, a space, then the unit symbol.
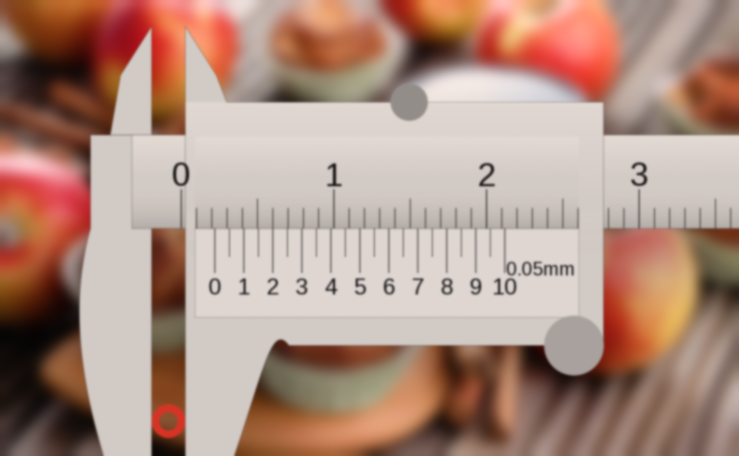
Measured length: 2.2 mm
